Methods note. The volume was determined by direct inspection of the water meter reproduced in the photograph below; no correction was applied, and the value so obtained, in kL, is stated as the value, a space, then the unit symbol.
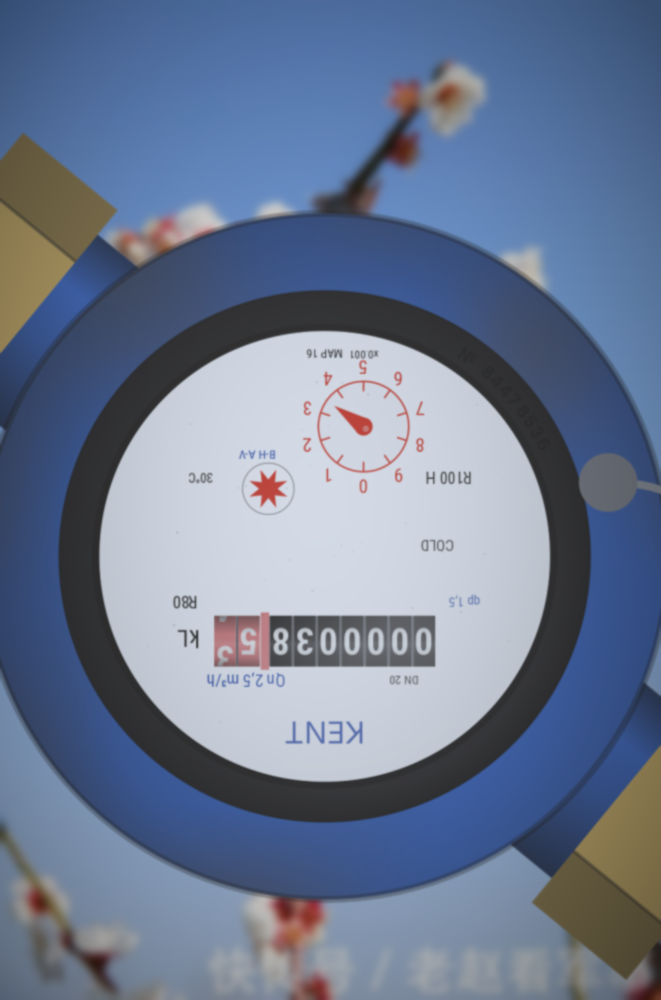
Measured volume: 38.533 kL
